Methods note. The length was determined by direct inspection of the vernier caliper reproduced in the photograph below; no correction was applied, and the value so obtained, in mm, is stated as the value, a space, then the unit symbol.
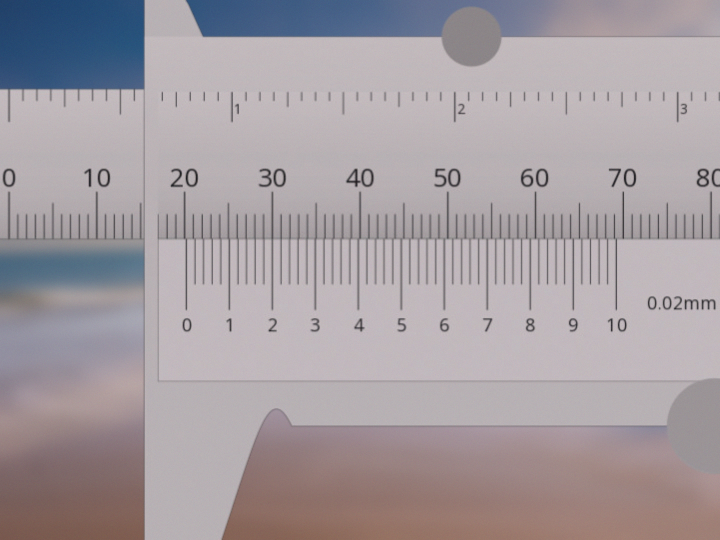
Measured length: 20.2 mm
